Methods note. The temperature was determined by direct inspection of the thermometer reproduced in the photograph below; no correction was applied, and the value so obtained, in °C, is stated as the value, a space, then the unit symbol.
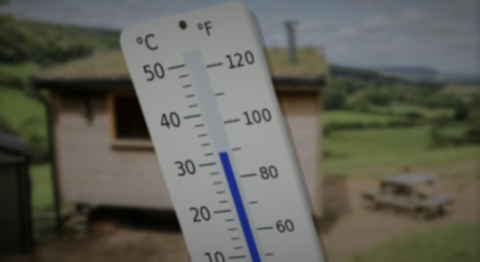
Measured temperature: 32 °C
